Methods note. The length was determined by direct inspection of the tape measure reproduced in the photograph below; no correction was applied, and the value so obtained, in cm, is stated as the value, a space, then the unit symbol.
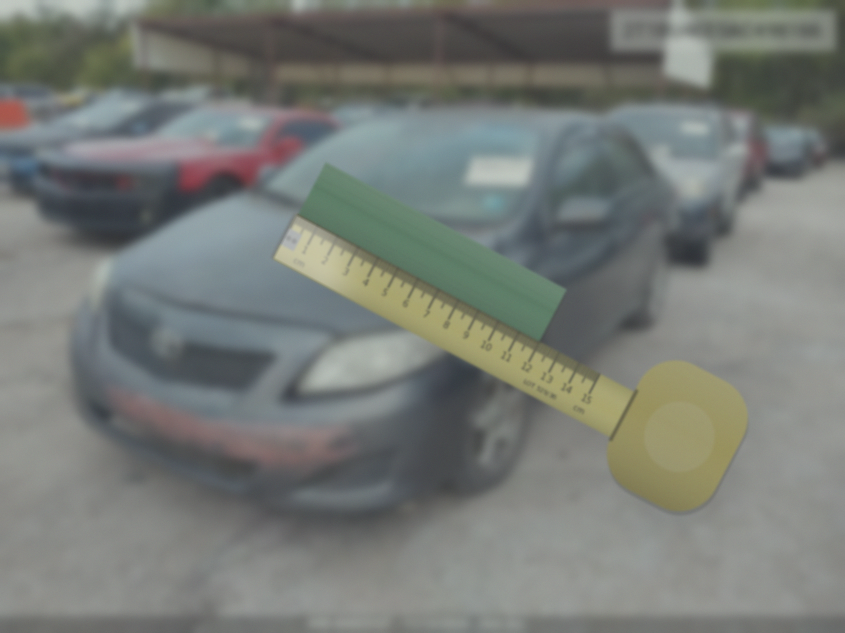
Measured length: 12 cm
